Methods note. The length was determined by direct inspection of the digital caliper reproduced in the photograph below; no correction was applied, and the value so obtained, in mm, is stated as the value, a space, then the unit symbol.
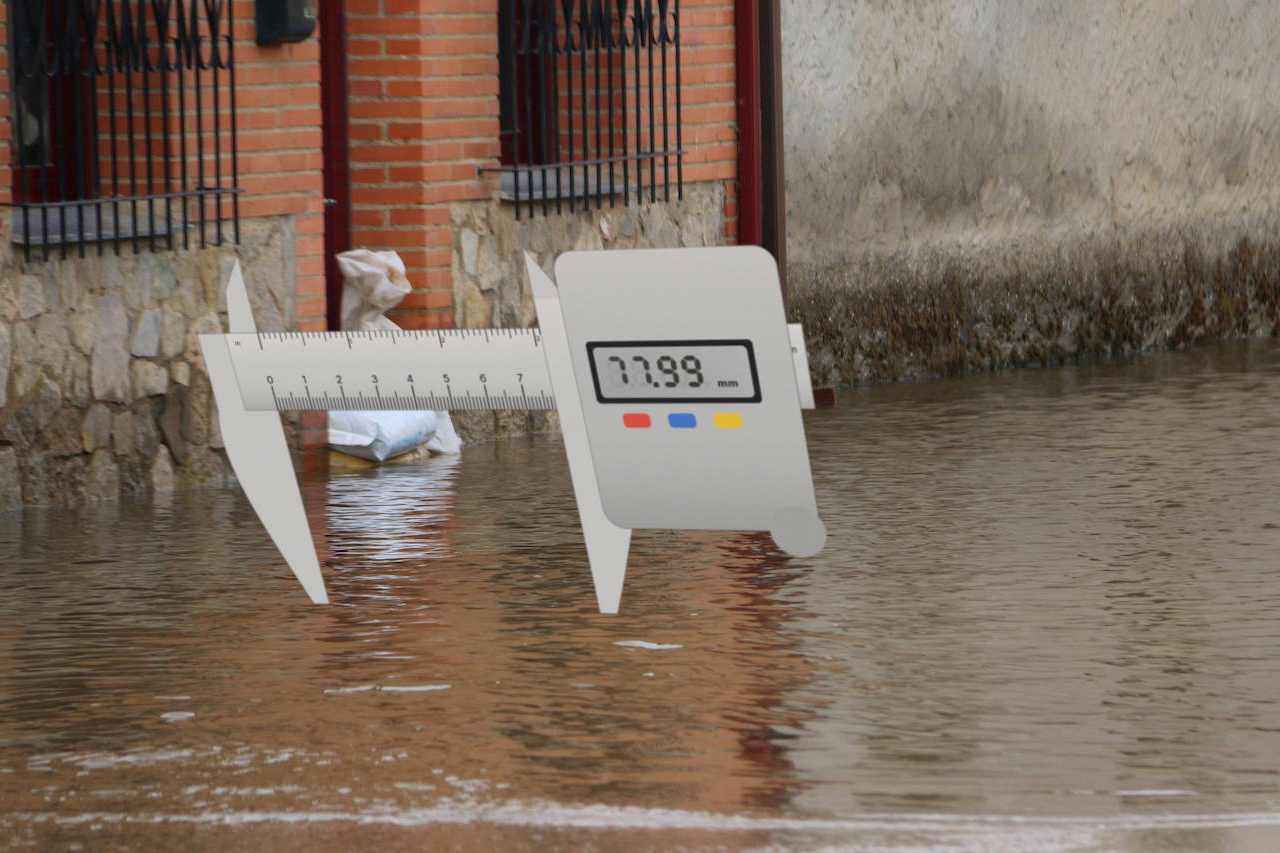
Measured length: 77.99 mm
